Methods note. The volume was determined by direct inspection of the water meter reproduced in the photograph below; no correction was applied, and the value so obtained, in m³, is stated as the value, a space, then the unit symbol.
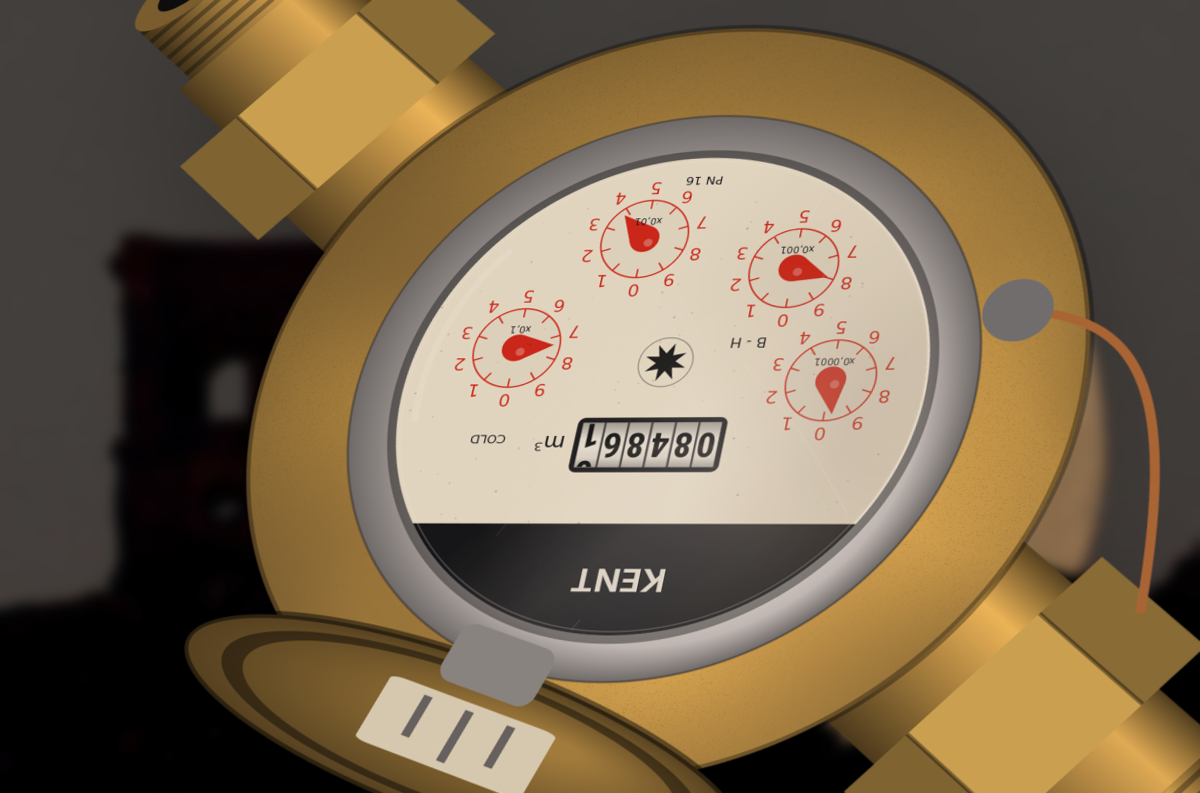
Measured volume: 84860.7379 m³
